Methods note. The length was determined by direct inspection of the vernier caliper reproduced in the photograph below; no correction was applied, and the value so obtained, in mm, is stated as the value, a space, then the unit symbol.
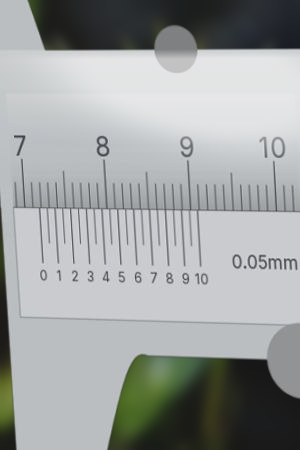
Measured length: 71.8 mm
